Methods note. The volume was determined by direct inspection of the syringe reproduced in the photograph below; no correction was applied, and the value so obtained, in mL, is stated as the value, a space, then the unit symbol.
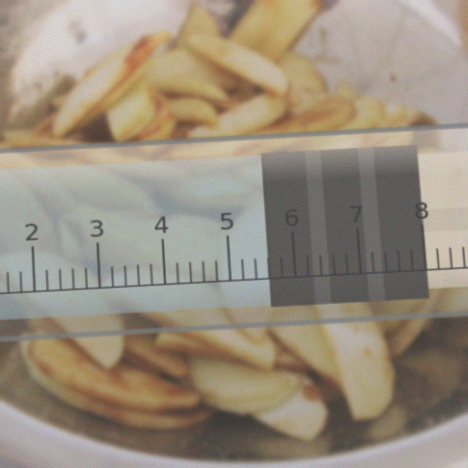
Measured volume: 5.6 mL
